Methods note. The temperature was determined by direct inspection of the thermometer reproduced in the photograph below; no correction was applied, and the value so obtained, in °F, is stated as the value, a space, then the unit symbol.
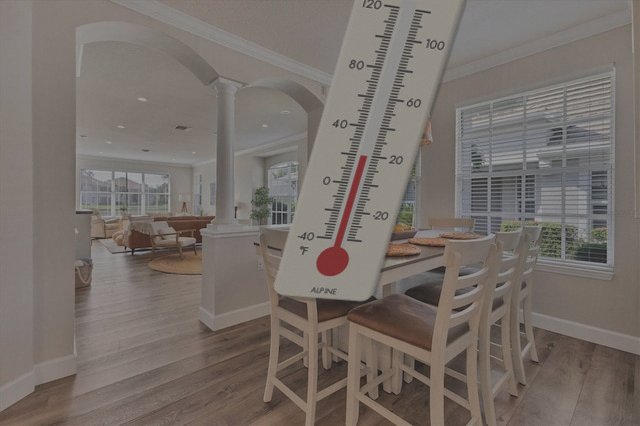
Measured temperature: 20 °F
